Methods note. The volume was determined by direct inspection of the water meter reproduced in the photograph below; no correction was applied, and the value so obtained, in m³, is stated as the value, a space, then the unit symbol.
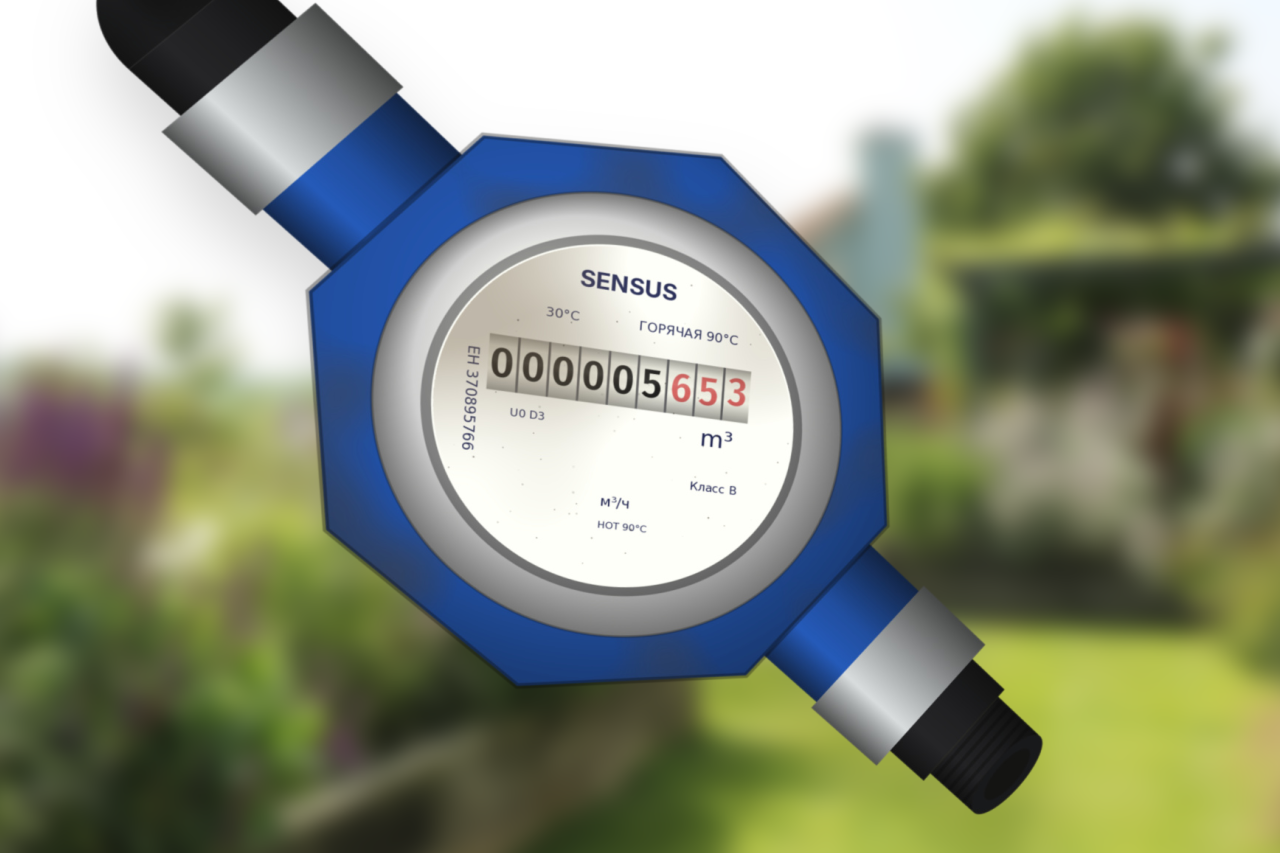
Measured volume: 5.653 m³
